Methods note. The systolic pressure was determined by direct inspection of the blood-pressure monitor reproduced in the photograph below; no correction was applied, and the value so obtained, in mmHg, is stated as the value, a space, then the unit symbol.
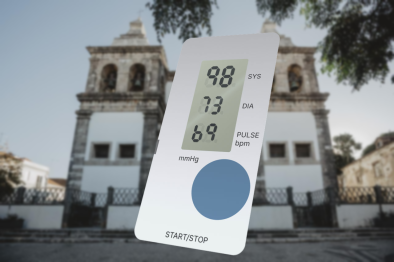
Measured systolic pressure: 98 mmHg
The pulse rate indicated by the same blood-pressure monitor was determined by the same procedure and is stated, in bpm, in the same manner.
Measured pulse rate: 69 bpm
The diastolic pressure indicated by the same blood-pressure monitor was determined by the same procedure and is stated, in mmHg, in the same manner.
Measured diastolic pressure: 73 mmHg
